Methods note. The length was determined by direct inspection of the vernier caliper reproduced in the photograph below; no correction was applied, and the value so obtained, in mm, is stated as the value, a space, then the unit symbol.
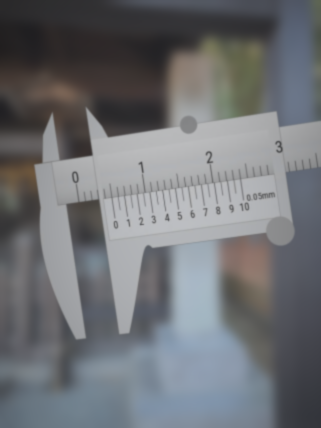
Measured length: 5.0 mm
